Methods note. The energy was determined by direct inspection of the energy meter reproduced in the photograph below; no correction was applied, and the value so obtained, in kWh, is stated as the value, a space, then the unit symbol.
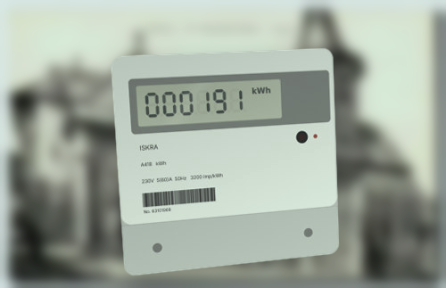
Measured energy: 191 kWh
